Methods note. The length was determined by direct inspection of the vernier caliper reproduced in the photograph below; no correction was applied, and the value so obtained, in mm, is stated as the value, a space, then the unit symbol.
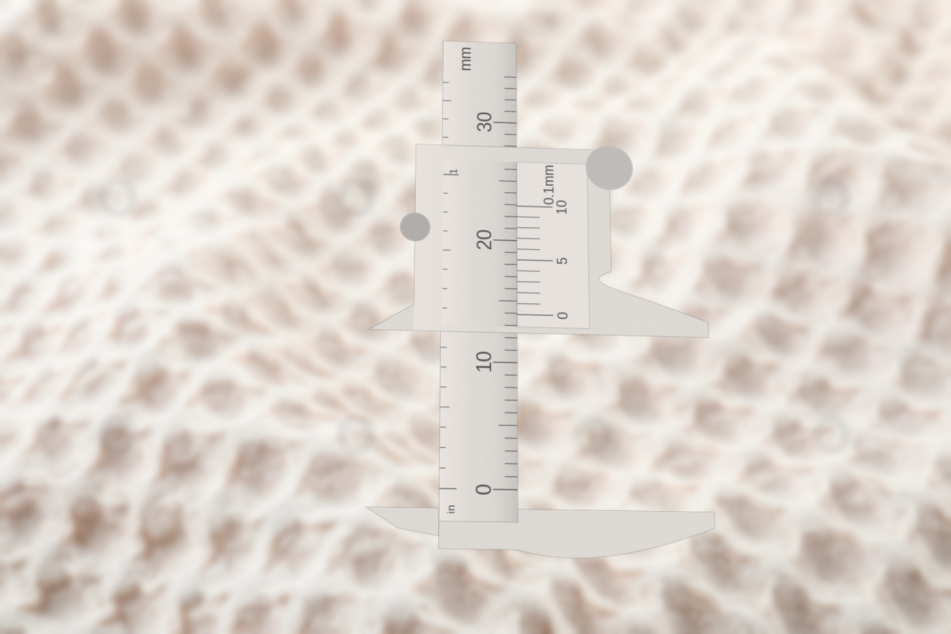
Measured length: 13.9 mm
